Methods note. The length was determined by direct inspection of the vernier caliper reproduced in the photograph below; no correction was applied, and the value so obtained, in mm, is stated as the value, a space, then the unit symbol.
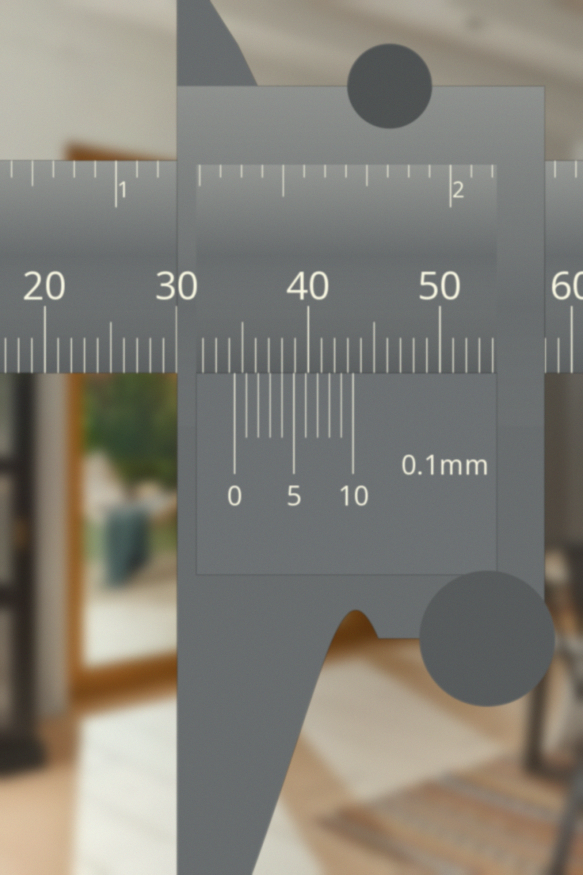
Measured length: 34.4 mm
